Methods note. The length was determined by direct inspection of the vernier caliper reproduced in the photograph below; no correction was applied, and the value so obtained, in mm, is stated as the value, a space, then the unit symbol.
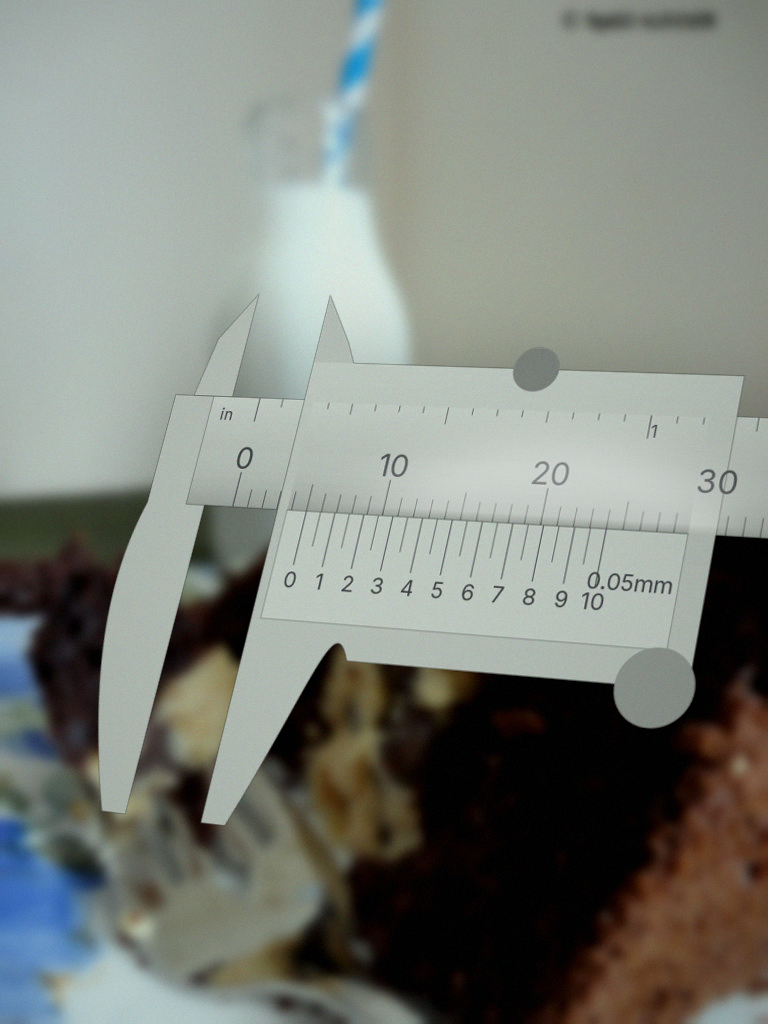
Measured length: 5.0 mm
